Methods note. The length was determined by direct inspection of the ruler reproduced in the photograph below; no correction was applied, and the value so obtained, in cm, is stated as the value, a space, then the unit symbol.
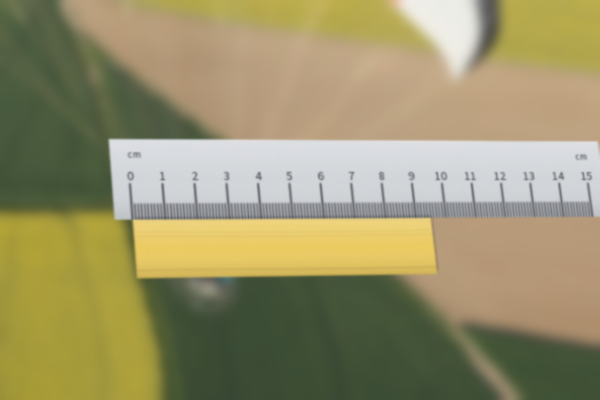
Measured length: 9.5 cm
